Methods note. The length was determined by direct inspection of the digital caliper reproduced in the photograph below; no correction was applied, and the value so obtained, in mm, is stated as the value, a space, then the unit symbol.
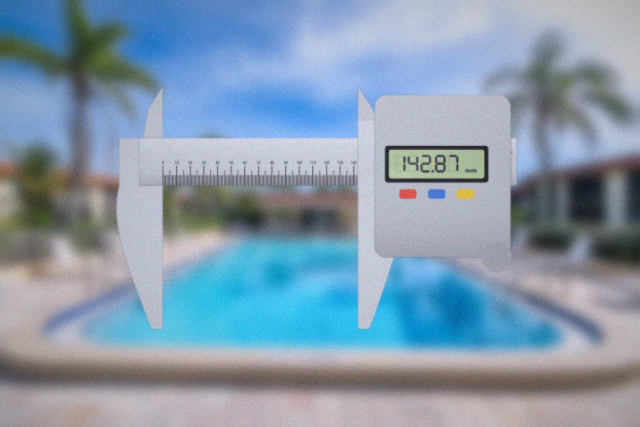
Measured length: 142.87 mm
